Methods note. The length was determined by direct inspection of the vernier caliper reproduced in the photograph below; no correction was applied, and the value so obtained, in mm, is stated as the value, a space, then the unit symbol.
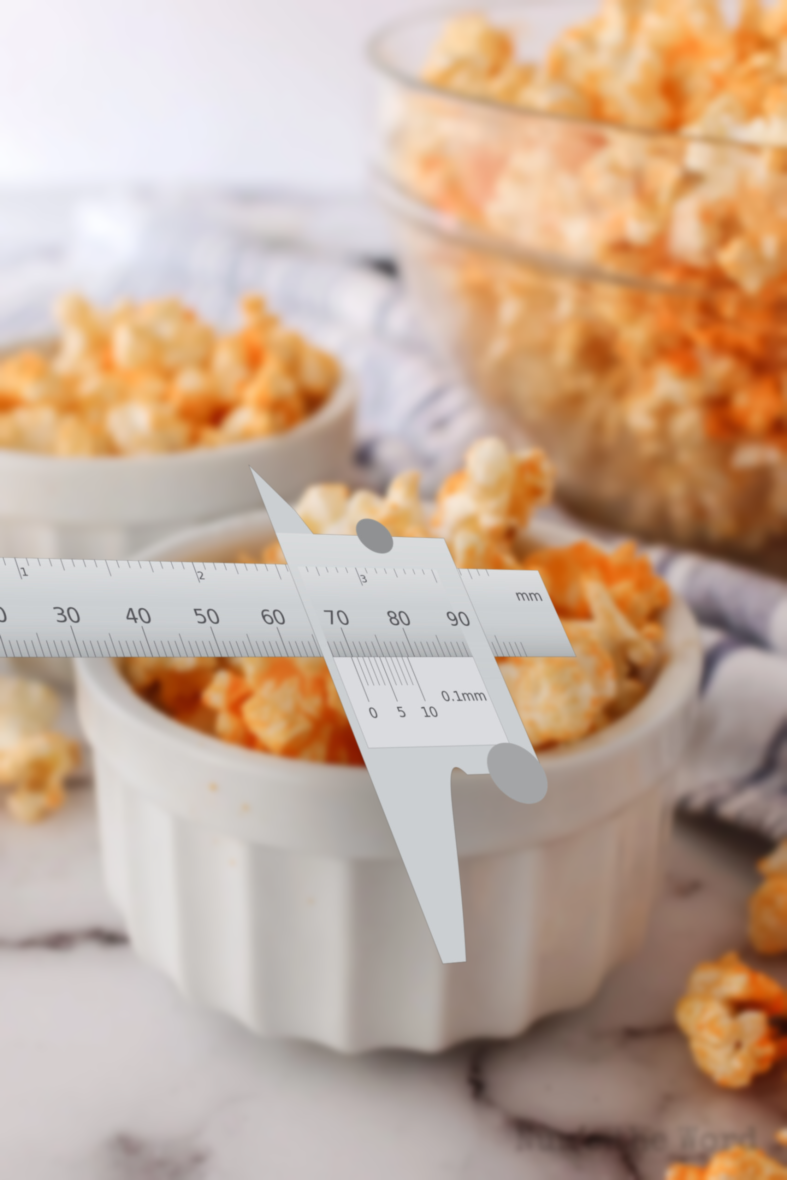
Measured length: 69.8 mm
